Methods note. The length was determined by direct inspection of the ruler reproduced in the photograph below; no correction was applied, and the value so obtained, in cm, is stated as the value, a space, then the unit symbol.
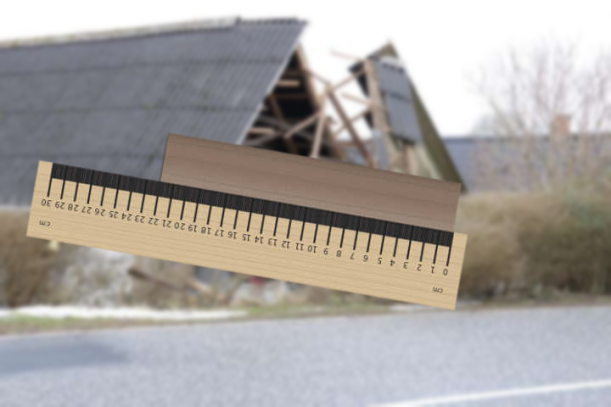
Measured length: 22 cm
